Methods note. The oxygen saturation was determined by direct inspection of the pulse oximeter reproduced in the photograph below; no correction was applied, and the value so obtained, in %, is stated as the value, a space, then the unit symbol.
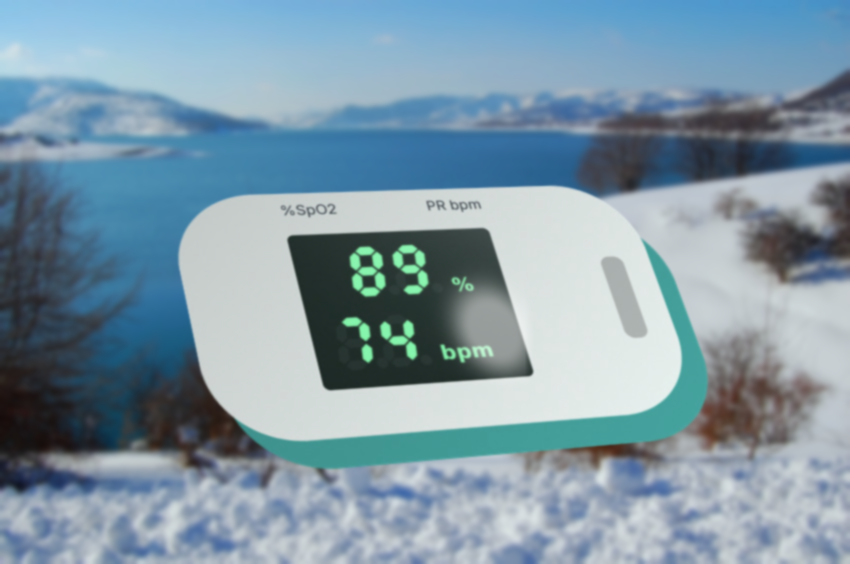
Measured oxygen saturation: 89 %
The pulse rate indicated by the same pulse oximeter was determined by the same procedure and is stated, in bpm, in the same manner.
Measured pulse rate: 74 bpm
